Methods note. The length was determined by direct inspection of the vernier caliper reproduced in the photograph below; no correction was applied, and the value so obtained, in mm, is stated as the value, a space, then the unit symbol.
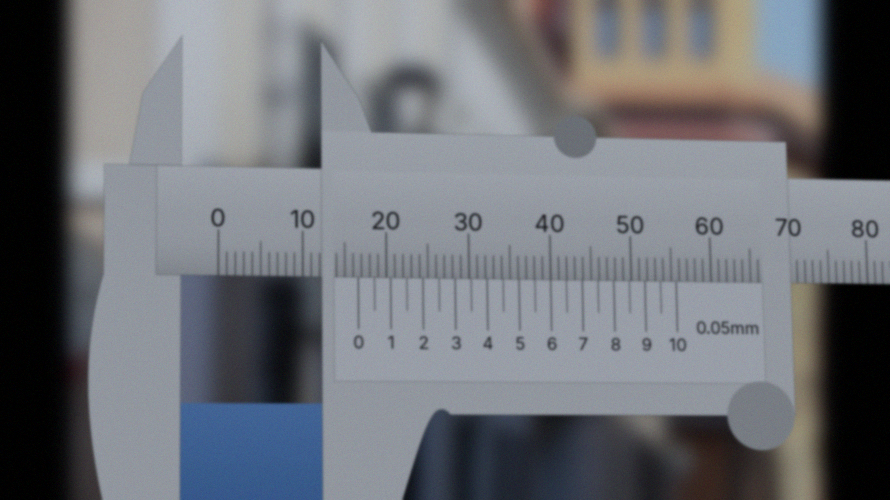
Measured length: 16.6 mm
